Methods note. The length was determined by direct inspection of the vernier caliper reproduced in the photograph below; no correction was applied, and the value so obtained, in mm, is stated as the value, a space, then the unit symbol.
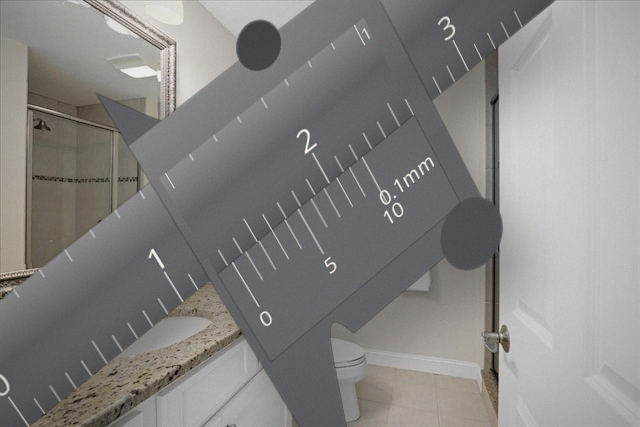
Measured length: 13.3 mm
